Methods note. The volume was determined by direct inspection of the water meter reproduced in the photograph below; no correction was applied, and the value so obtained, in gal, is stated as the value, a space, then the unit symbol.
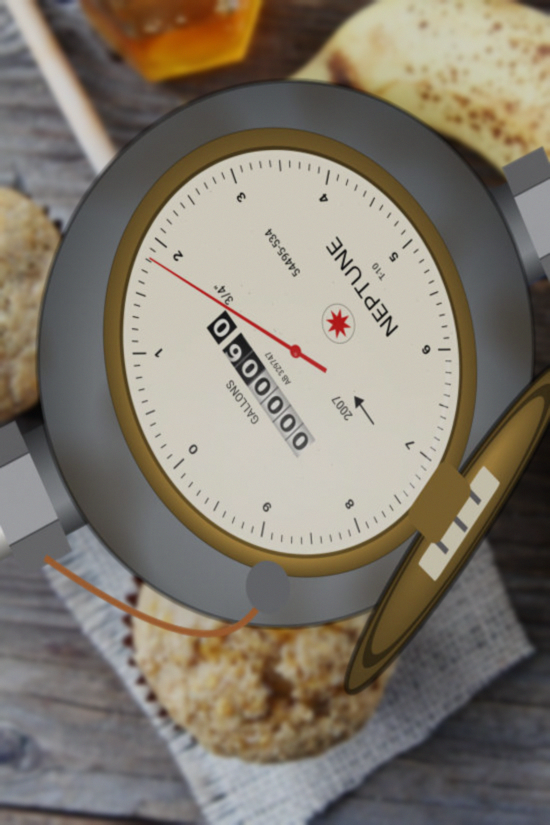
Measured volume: 61.8 gal
